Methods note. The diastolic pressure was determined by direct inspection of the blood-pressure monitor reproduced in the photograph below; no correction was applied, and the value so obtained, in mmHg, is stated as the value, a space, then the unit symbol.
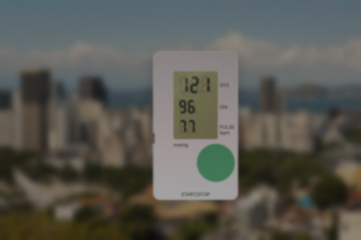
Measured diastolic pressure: 96 mmHg
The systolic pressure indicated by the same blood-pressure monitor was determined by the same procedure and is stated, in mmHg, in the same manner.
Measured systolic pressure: 121 mmHg
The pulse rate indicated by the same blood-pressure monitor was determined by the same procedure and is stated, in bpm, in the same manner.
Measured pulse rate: 77 bpm
